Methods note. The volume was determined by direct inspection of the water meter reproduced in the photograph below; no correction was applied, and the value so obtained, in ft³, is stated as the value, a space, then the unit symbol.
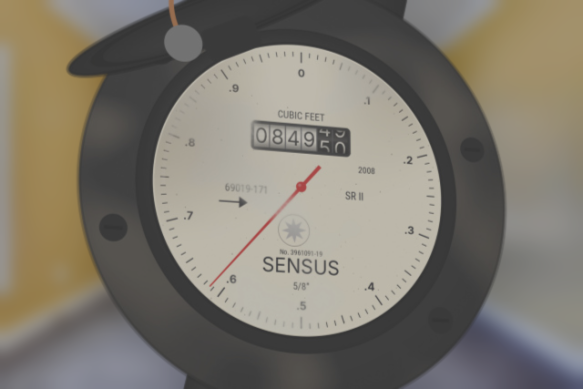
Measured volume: 84949.61 ft³
